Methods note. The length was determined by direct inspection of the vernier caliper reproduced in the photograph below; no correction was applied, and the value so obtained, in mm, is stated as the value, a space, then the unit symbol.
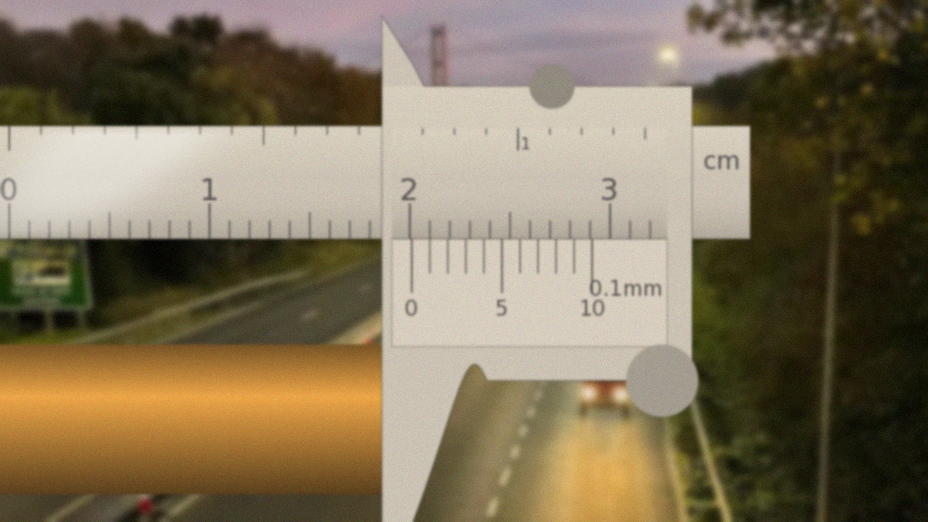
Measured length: 20.1 mm
